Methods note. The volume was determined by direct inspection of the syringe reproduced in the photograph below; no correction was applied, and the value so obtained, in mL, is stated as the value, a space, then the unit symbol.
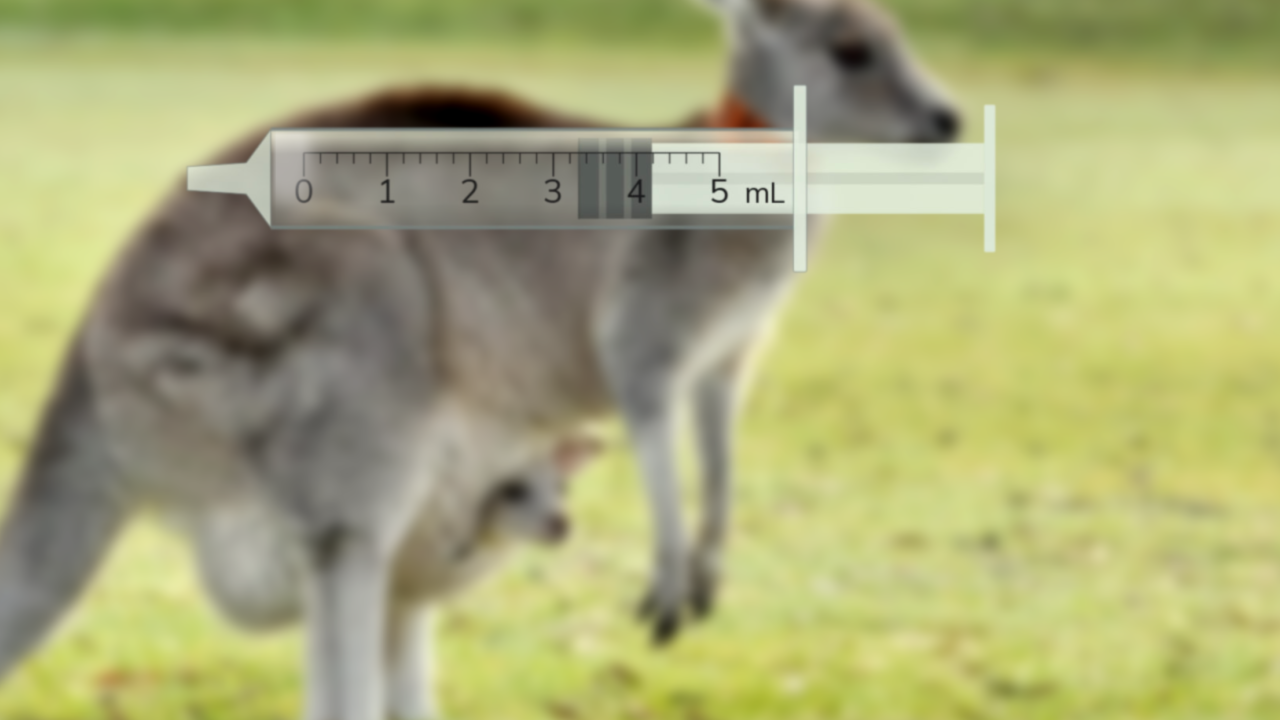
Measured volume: 3.3 mL
